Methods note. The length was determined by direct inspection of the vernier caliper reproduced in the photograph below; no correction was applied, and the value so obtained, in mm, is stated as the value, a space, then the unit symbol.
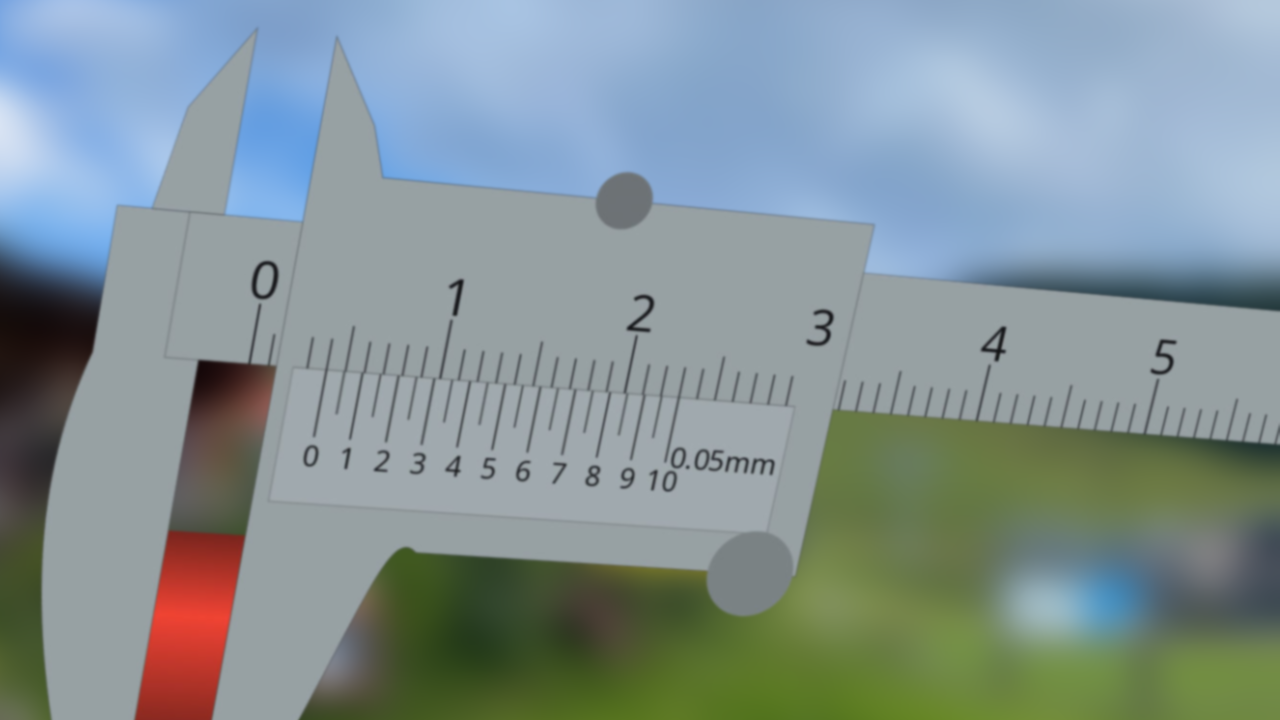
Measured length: 4.0 mm
